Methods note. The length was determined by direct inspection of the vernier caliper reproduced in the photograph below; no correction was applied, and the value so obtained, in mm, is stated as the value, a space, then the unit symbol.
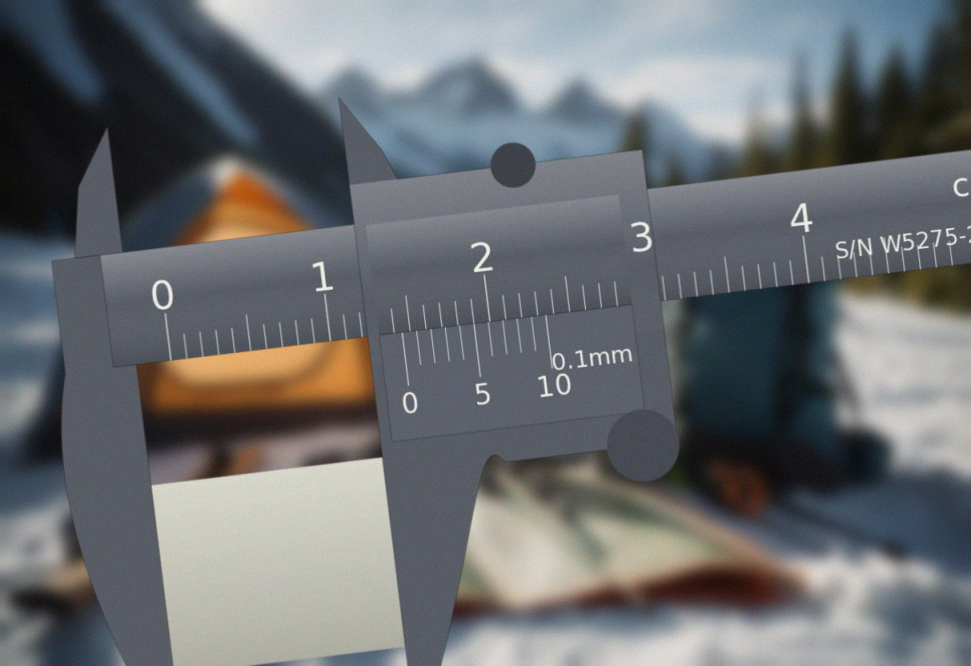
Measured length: 14.5 mm
